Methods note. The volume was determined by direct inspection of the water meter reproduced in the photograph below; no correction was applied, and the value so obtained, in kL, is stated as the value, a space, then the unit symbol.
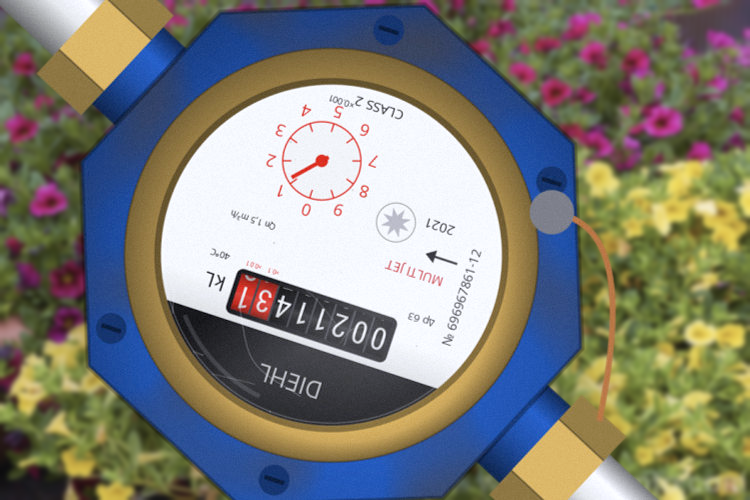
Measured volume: 2114.311 kL
